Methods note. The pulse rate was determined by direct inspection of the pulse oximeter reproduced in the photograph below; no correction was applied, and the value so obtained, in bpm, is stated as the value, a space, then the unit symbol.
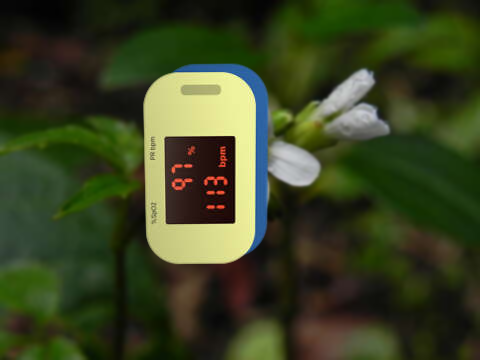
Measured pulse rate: 113 bpm
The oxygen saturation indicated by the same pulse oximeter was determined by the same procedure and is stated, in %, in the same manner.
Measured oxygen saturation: 97 %
